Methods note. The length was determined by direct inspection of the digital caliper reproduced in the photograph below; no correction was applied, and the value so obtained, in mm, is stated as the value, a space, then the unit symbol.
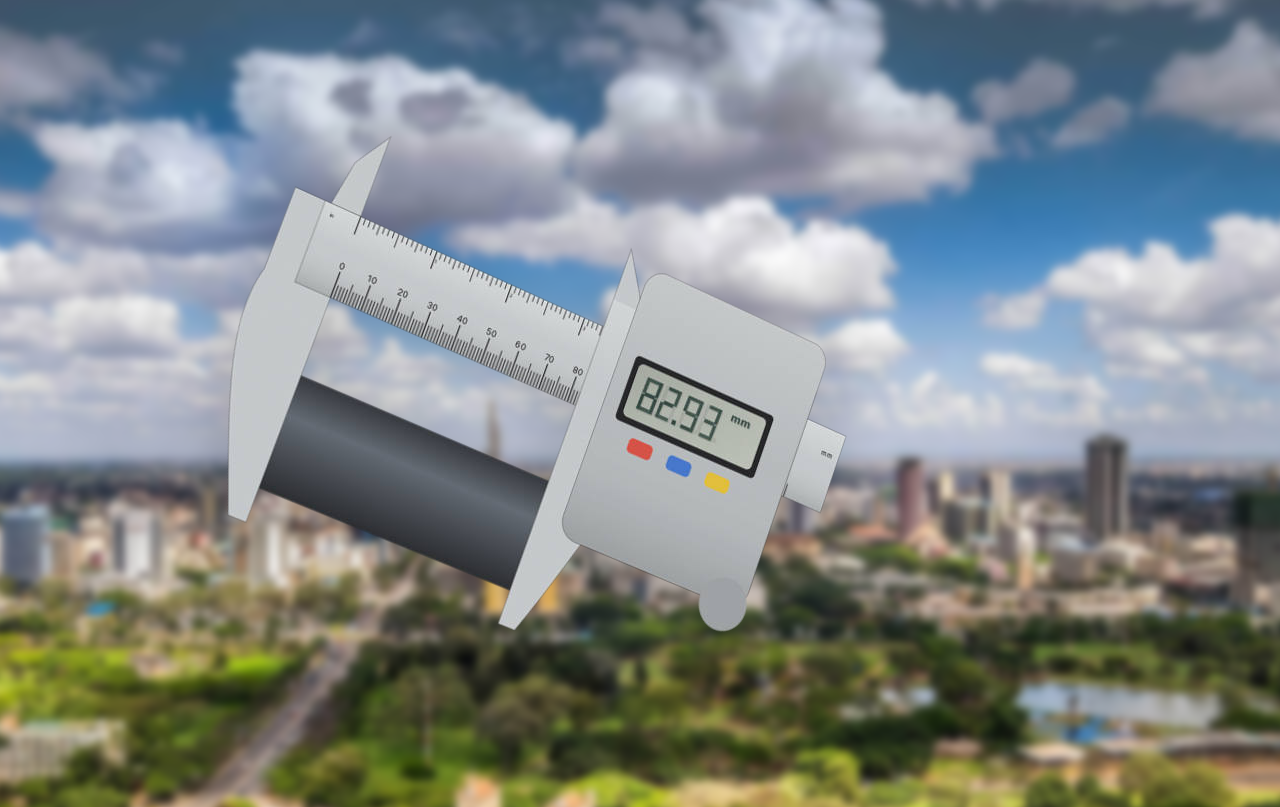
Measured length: 82.93 mm
